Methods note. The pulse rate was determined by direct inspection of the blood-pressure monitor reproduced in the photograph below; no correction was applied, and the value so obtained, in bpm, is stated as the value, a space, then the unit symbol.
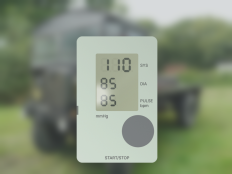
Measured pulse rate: 85 bpm
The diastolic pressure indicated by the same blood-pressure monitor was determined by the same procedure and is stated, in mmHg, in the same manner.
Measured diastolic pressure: 85 mmHg
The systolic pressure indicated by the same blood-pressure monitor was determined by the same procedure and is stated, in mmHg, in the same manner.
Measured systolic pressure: 110 mmHg
